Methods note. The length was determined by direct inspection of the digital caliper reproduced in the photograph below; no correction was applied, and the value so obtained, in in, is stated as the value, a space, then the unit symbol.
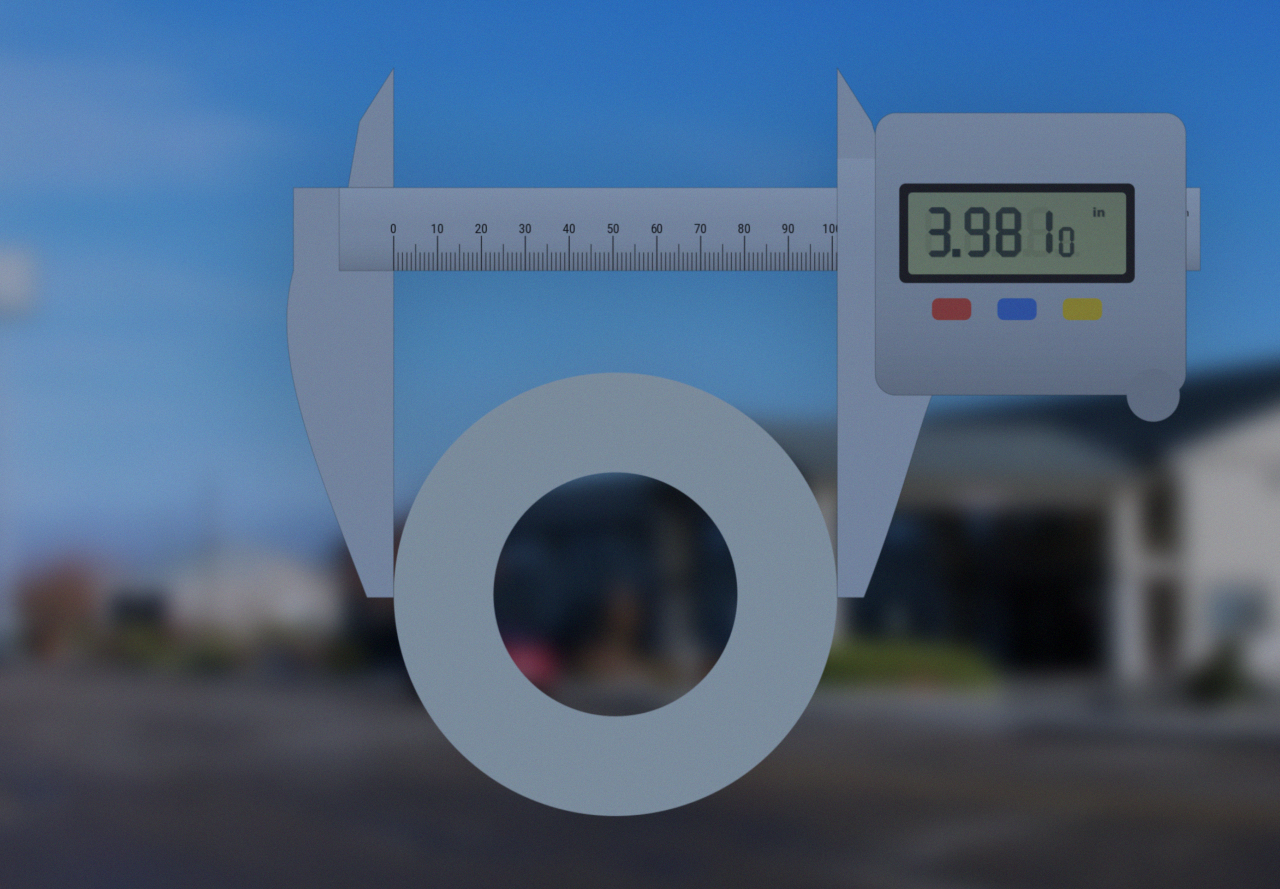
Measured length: 3.9810 in
